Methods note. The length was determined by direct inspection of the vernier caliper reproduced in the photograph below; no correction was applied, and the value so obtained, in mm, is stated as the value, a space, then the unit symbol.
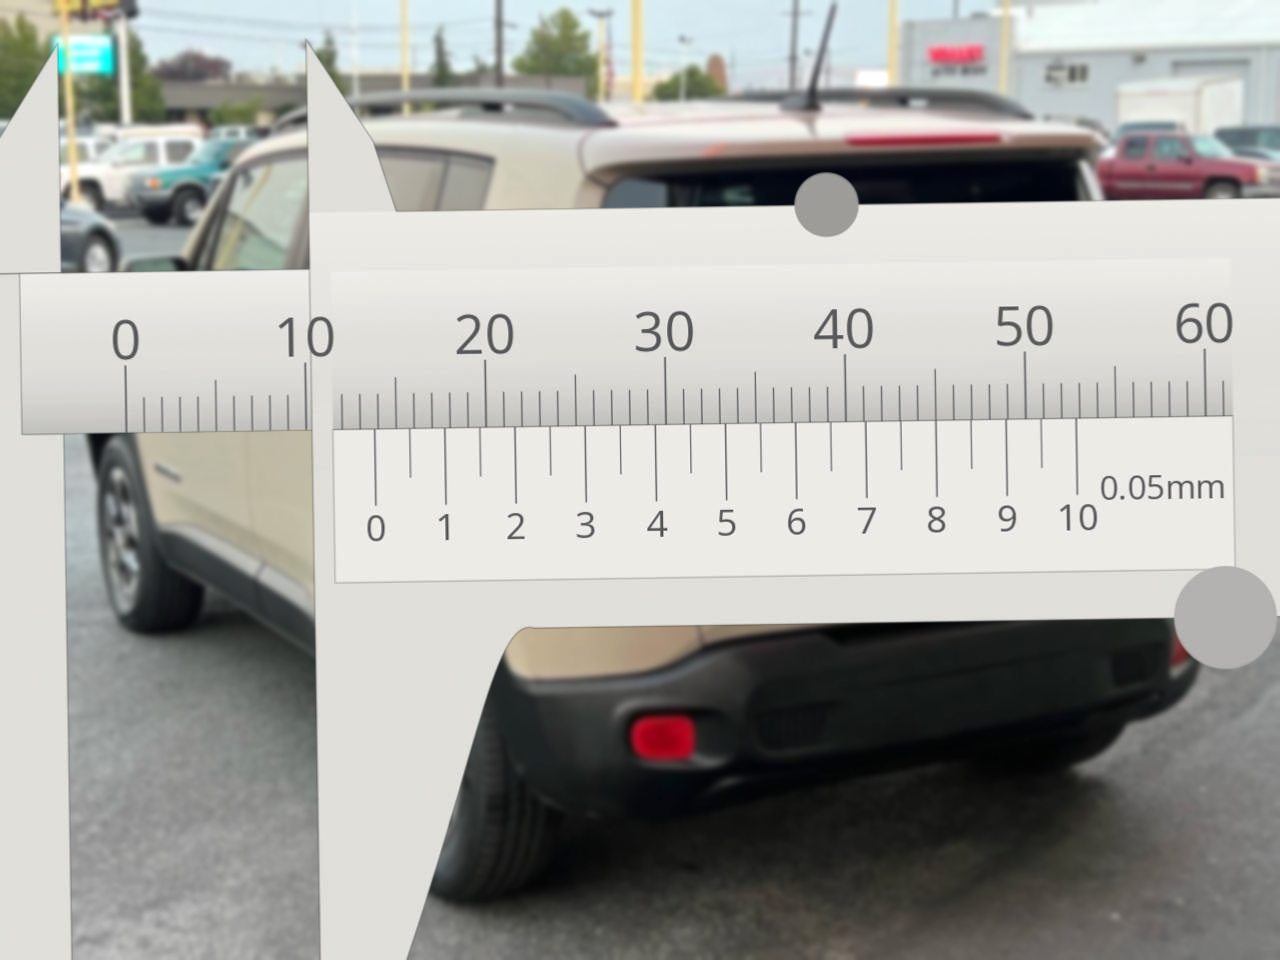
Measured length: 13.8 mm
